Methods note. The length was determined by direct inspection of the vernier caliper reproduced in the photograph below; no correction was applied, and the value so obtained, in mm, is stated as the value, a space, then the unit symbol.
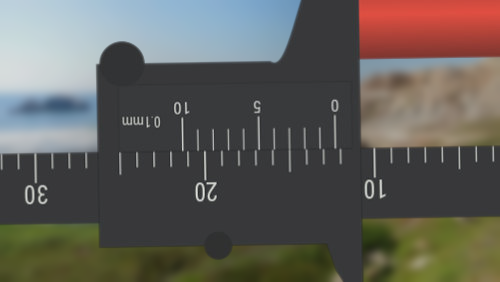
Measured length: 12.3 mm
